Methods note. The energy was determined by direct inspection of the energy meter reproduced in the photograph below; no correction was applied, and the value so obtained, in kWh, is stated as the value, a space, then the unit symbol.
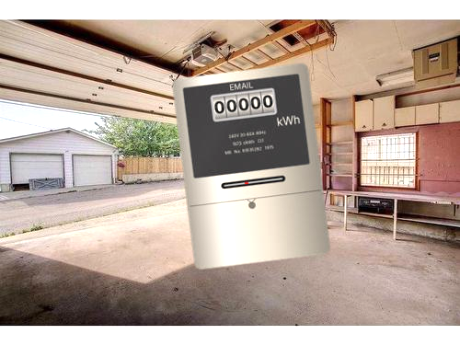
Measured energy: 0 kWh
